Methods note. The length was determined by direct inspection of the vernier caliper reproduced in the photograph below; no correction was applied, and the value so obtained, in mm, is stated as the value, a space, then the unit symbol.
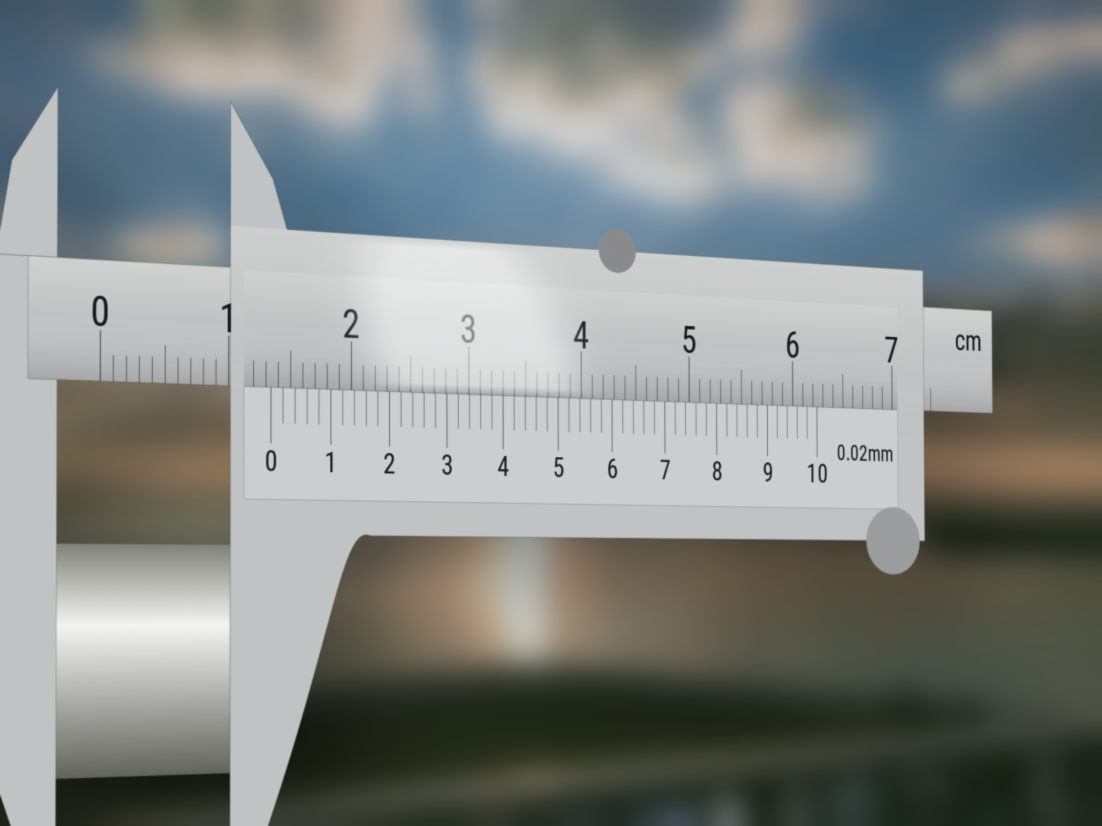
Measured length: 13.4 mm
